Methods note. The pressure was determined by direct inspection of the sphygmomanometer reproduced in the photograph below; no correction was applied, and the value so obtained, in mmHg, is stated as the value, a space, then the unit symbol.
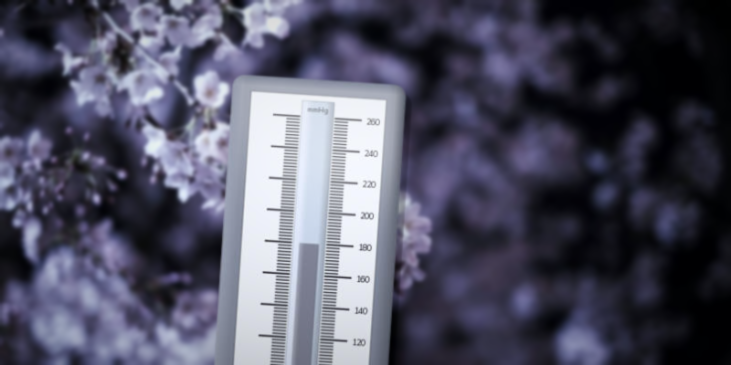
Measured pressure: 180 mmHg
